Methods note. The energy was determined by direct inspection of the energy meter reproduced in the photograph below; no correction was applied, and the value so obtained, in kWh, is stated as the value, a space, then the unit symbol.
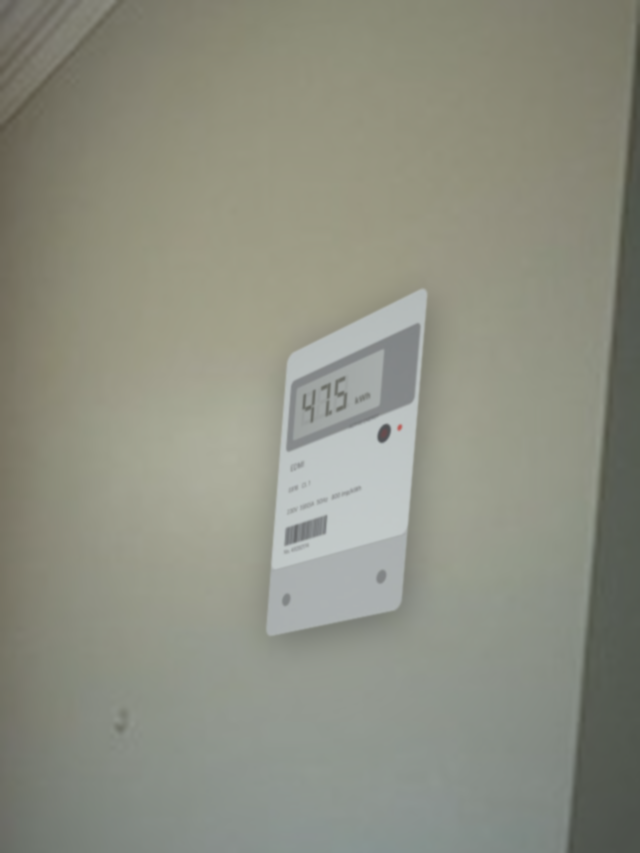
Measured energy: 47.5 kWh
